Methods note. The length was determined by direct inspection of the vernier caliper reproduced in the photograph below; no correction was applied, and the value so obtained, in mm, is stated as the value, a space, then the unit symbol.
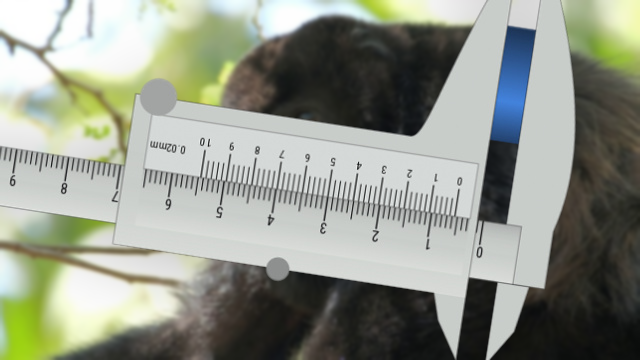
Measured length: 5.5 mm
